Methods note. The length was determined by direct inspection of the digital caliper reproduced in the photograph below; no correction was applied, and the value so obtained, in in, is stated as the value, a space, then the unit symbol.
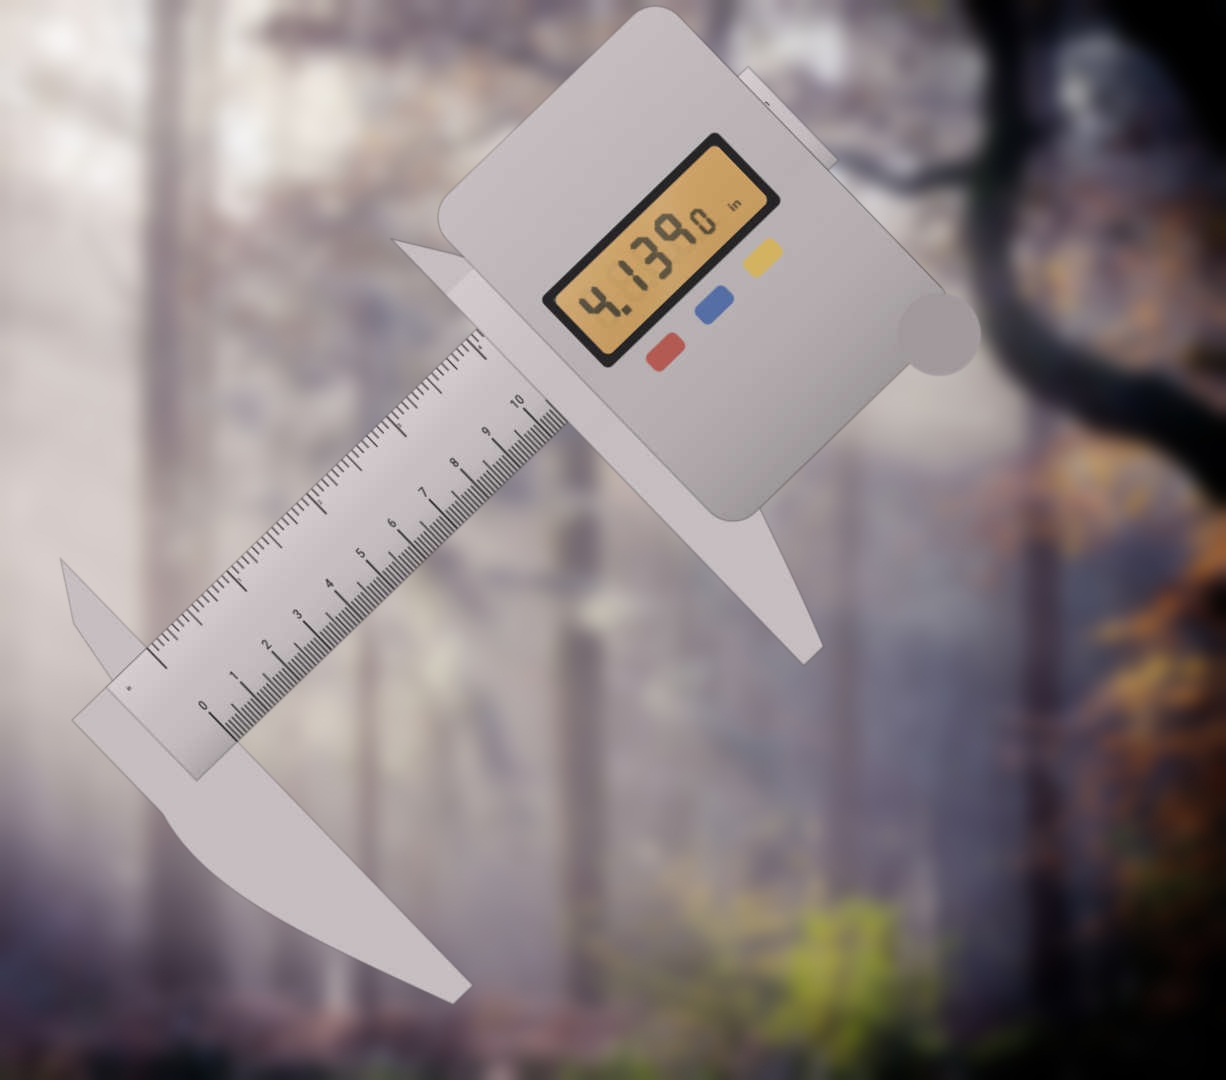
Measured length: 4.1390 in
